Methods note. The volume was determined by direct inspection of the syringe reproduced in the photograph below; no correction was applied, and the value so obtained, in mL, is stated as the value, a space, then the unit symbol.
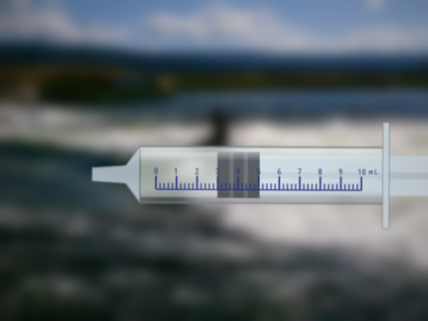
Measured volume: 3 mL
